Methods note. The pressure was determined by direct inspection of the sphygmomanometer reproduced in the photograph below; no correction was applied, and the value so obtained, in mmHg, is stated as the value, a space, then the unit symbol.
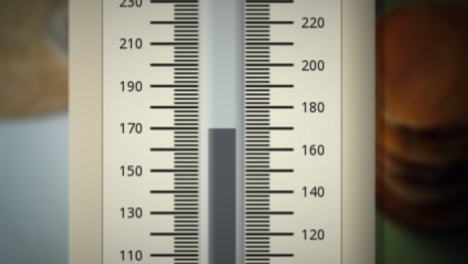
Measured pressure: 170 mmHg
